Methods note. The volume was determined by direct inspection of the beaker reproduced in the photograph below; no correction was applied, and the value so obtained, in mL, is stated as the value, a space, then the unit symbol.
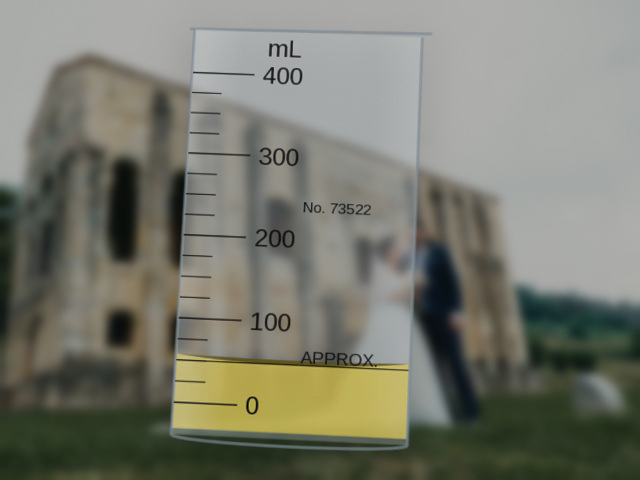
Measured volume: 50 mL
